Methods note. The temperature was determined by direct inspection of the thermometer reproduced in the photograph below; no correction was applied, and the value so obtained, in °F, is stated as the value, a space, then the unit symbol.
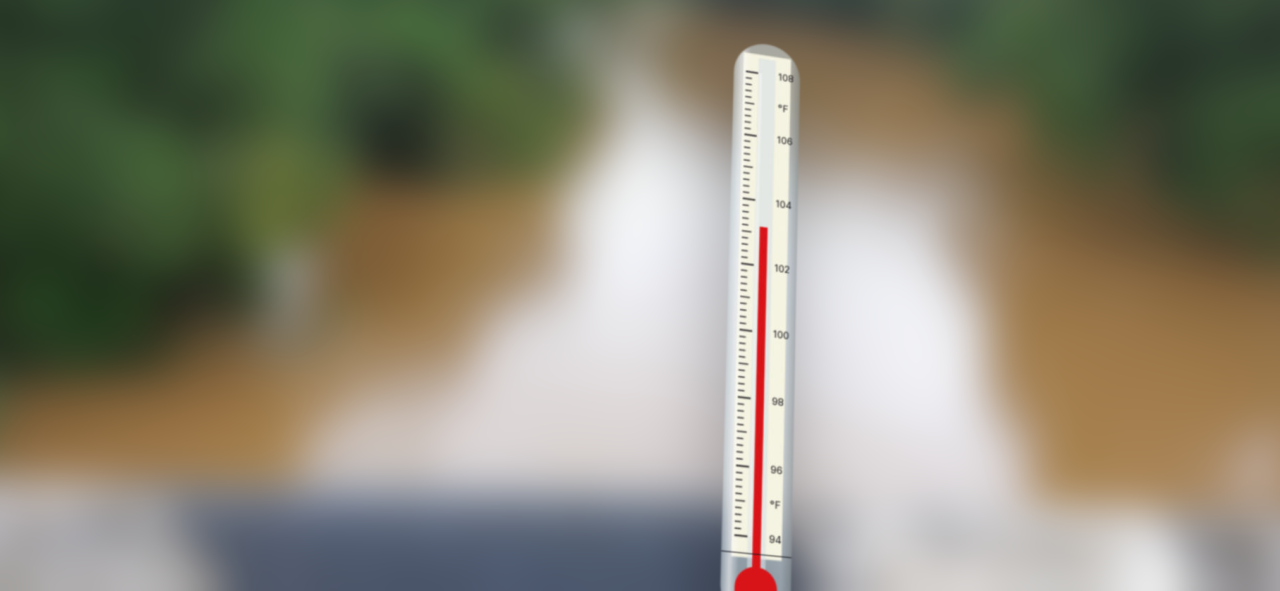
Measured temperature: 103.2 °F
